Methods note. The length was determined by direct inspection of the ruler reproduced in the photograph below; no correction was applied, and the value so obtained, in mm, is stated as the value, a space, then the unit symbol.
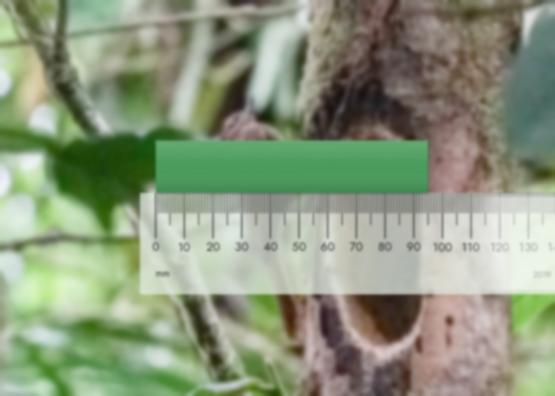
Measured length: 95 mm
